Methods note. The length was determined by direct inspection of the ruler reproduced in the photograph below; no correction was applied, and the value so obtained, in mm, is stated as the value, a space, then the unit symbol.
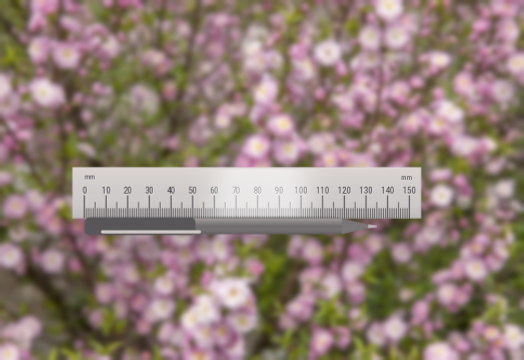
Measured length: 135 mm
